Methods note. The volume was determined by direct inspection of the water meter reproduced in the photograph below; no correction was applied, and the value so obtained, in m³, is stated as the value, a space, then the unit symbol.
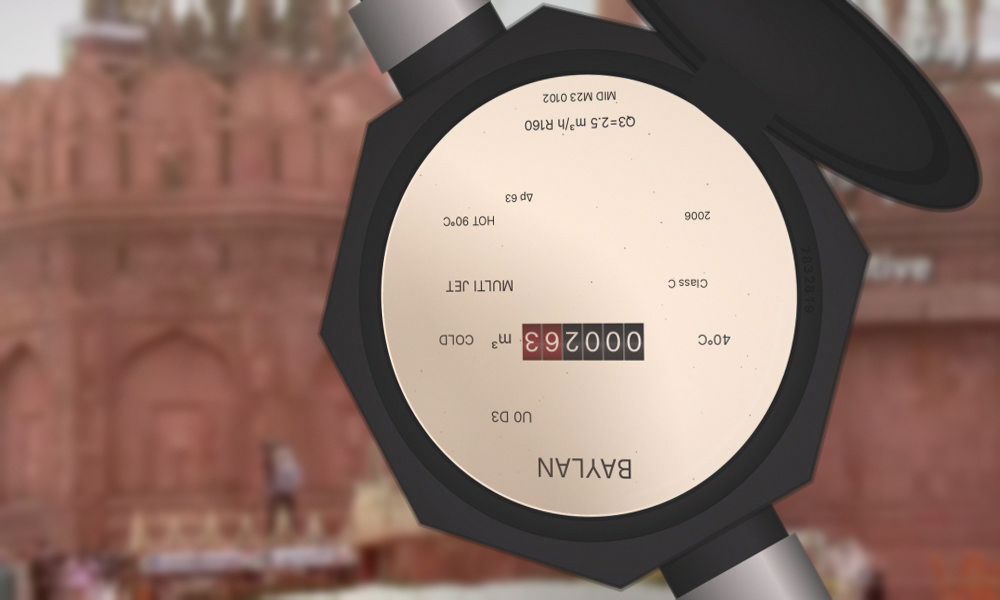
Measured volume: 2.63 m³
